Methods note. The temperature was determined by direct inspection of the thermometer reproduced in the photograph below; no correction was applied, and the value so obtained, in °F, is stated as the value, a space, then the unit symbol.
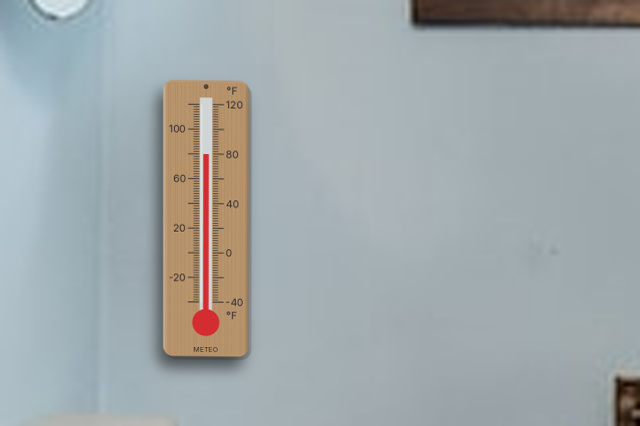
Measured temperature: 80 °F
